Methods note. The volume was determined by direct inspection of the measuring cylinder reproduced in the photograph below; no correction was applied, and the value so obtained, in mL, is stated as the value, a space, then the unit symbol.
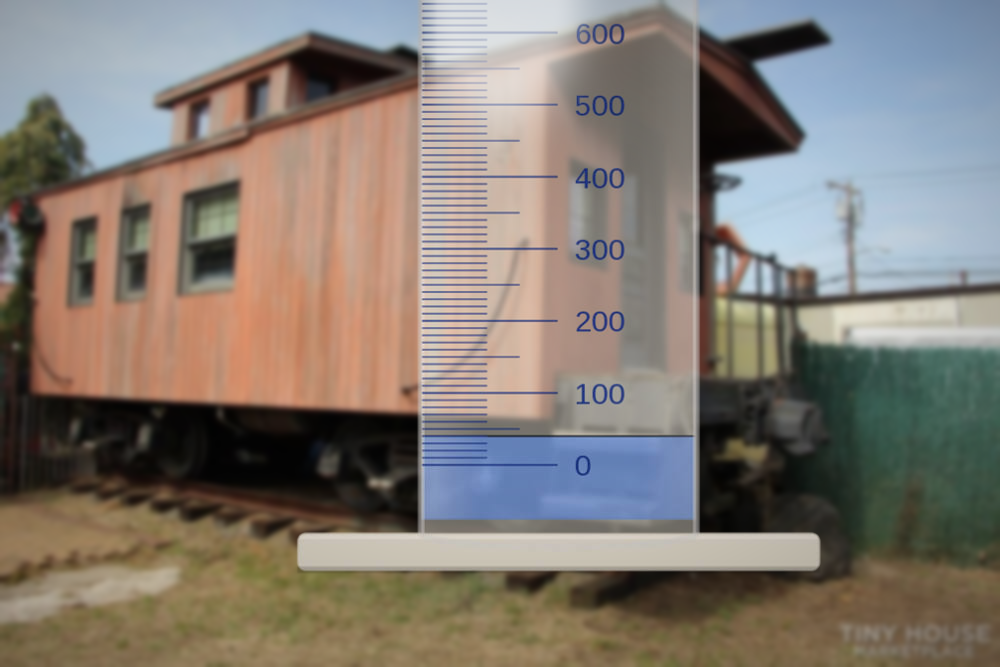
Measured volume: 40 mL
